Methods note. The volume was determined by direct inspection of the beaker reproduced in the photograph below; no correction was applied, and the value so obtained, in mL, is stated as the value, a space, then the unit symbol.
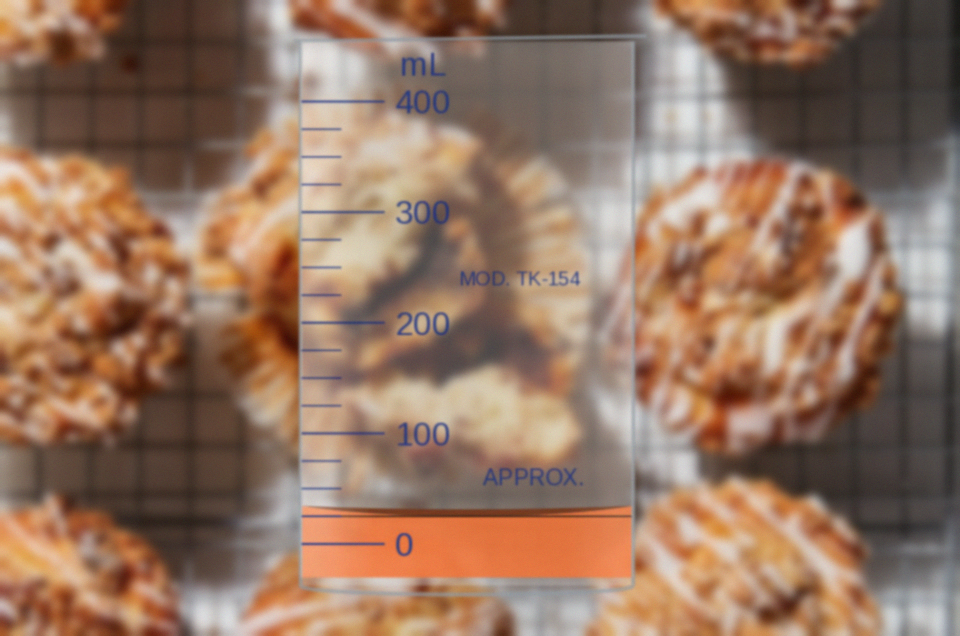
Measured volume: 25 mL
